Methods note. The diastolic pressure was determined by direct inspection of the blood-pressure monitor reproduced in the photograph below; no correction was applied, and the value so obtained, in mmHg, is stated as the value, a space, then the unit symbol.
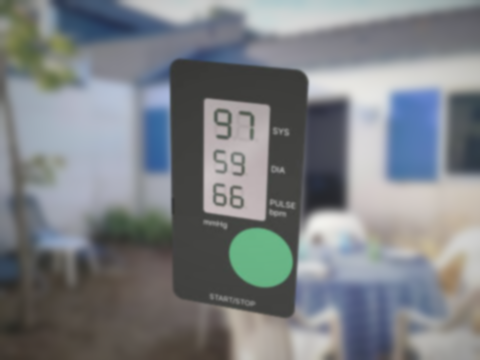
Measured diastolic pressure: 59 mmHg
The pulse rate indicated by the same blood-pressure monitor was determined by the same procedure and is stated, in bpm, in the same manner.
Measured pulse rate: 66 bpm
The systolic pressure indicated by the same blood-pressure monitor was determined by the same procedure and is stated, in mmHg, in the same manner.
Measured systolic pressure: 97 mmHg
